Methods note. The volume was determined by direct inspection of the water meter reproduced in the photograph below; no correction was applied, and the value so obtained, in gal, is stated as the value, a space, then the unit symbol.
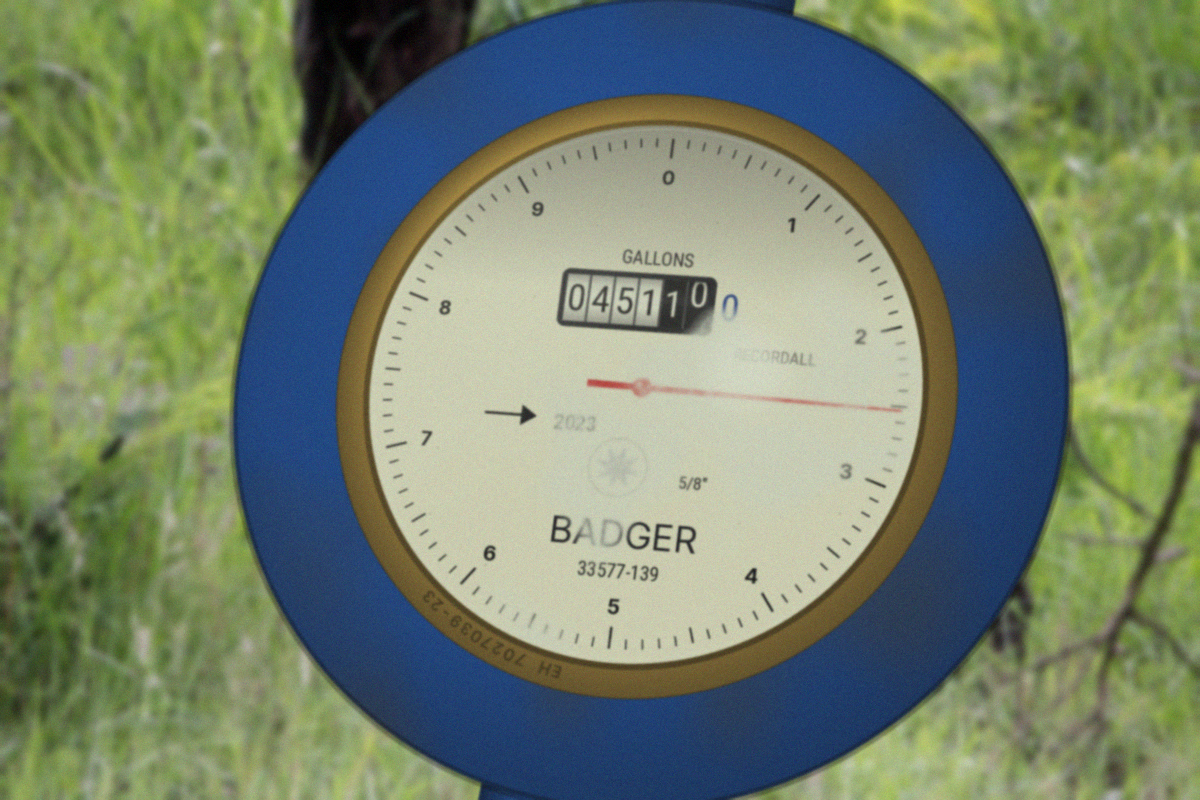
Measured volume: 451102.5 gal
